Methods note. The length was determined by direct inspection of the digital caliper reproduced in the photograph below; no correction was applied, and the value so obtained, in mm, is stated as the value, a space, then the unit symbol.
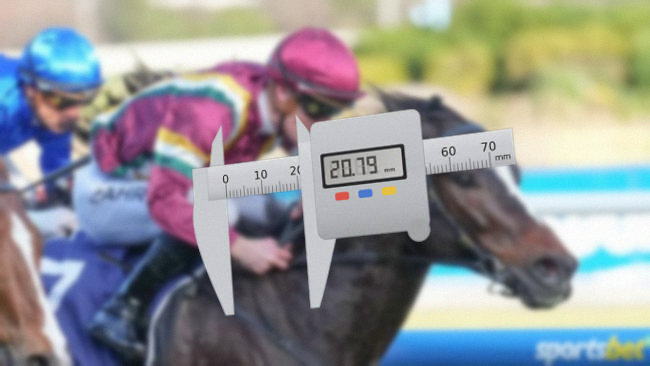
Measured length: 20.79 mm
